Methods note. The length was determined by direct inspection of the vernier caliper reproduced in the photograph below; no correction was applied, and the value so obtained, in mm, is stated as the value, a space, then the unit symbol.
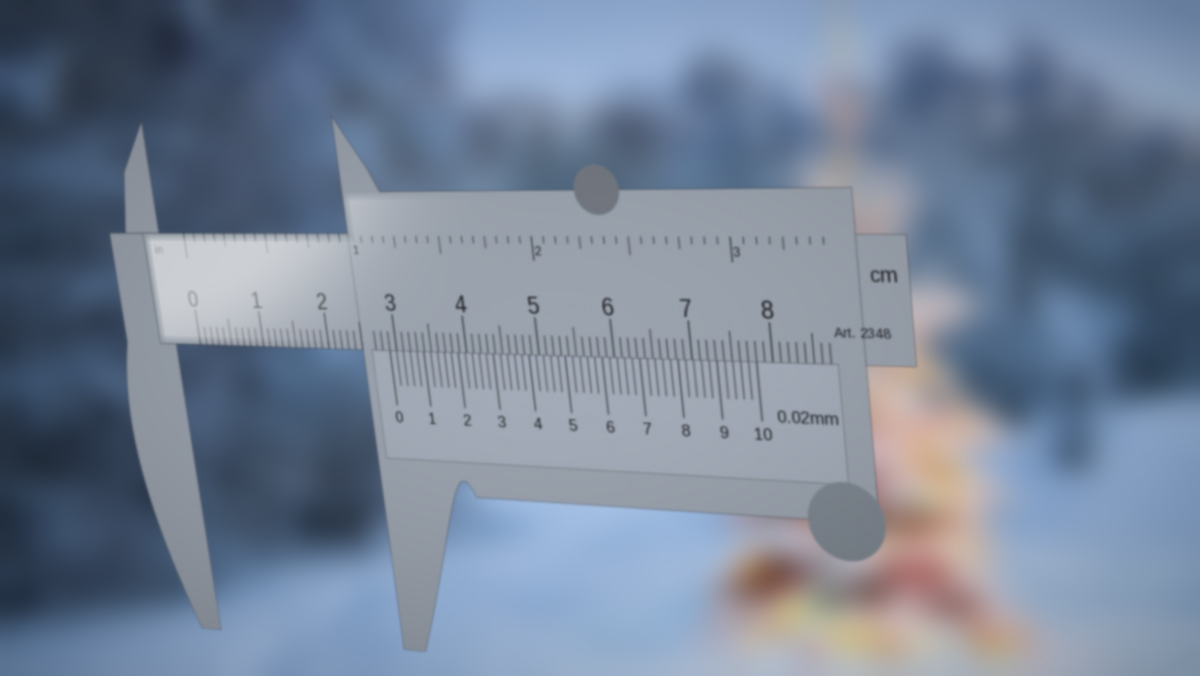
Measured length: 29.0 mm
